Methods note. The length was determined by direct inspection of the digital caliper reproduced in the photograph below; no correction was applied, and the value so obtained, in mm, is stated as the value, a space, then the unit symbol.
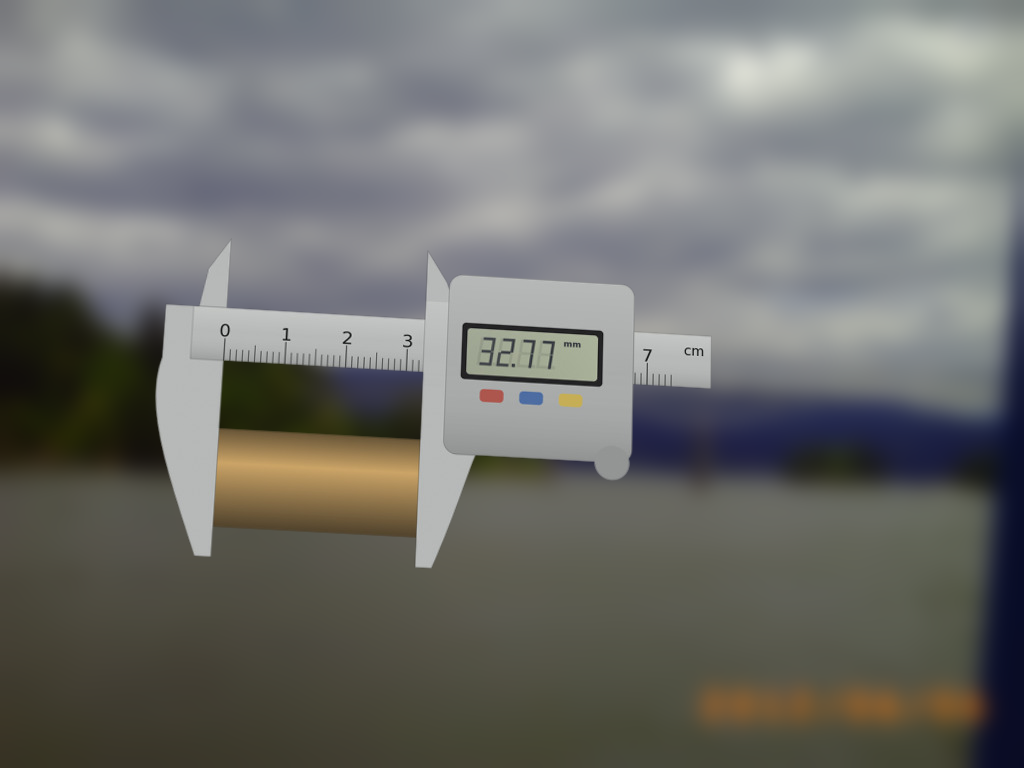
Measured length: 32.77 mm
